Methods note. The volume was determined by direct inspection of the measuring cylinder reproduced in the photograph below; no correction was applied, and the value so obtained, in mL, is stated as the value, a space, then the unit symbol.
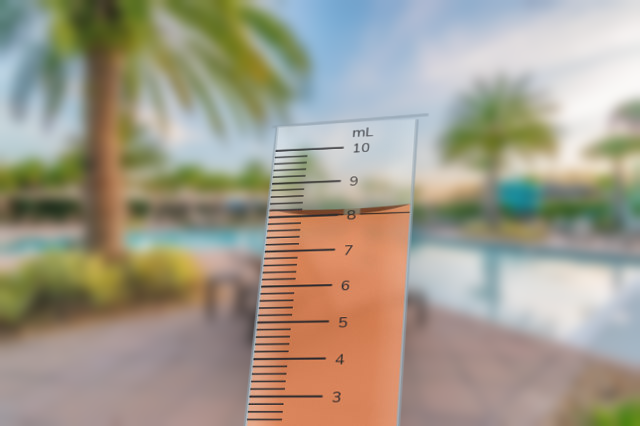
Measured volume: 8 mL
